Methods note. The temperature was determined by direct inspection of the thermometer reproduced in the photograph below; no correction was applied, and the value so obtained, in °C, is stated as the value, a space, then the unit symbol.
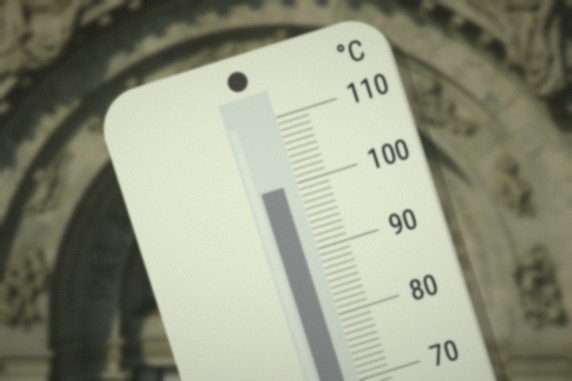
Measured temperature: 100 °C
